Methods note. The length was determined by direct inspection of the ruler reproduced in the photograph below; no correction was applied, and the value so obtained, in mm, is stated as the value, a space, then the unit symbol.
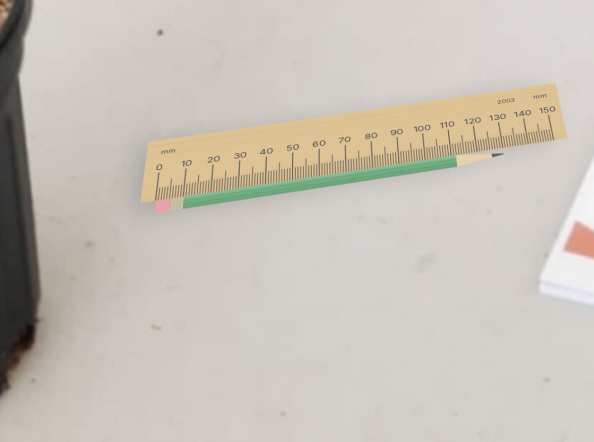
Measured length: 130 mm
